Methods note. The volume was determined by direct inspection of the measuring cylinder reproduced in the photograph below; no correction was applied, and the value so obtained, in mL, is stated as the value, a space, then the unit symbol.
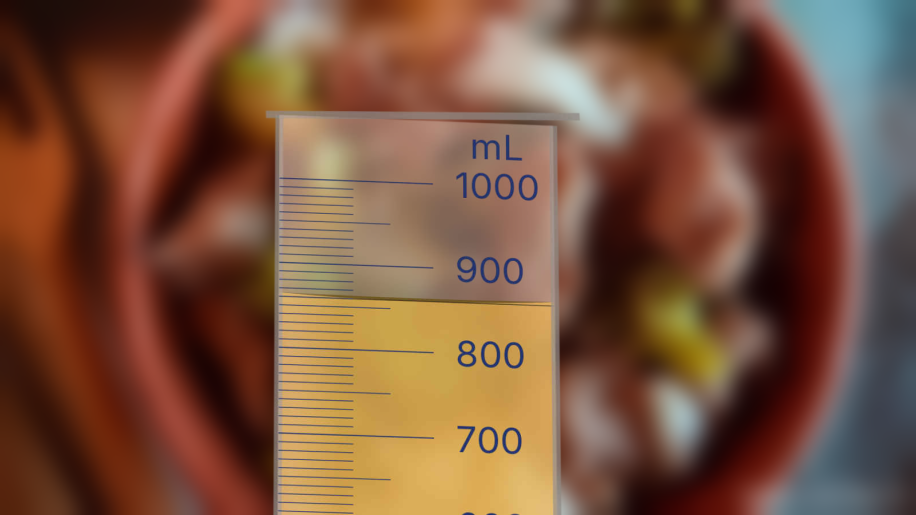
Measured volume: 860 mL
